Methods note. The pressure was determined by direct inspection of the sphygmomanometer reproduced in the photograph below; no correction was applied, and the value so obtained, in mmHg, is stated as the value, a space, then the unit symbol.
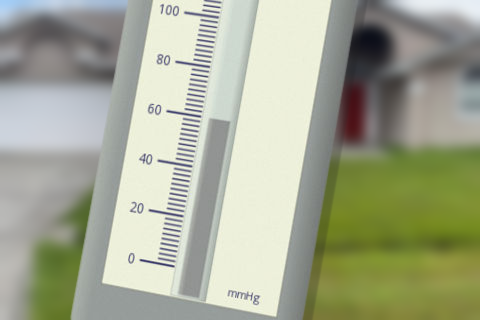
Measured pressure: 60 mmHg
